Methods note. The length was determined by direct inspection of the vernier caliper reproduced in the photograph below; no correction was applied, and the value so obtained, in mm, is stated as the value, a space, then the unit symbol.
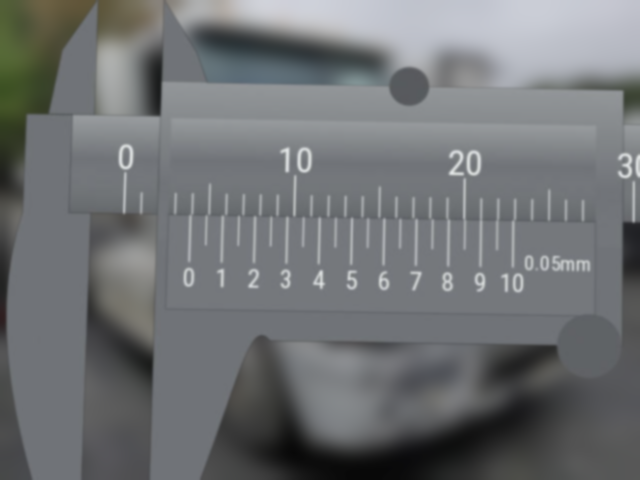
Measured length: 3.9 mm
